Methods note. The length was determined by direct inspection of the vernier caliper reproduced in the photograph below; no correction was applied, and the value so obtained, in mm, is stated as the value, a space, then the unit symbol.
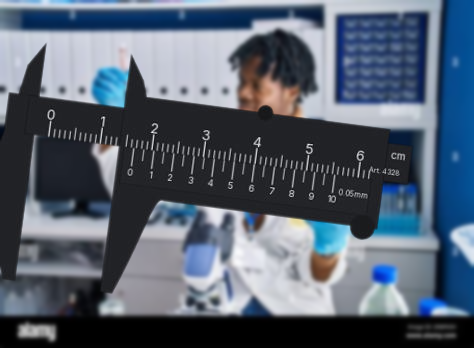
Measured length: 16.5 mm
